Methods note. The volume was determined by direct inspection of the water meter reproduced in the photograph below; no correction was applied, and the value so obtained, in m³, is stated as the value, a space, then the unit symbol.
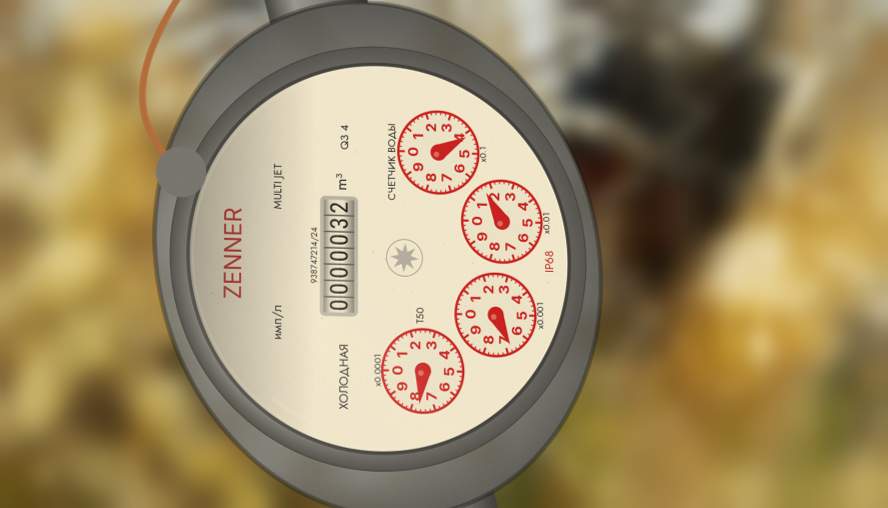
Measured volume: 32.4167 m³
